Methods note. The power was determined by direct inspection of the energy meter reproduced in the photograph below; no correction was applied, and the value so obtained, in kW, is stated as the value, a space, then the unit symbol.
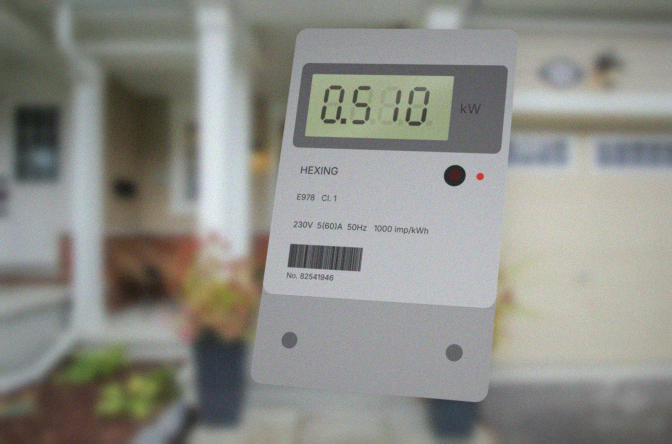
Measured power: 0.510 kW
